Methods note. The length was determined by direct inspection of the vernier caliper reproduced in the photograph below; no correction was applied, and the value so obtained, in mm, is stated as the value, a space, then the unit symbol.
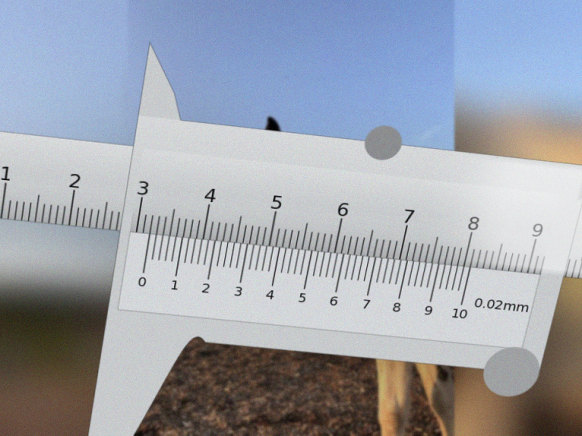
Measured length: 32.0 mm
